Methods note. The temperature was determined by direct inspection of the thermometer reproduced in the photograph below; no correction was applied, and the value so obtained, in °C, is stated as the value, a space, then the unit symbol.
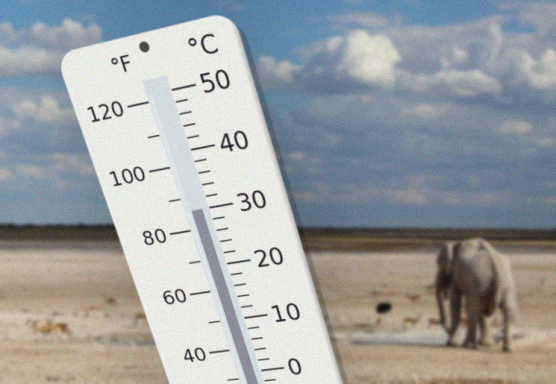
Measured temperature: 30 °C
